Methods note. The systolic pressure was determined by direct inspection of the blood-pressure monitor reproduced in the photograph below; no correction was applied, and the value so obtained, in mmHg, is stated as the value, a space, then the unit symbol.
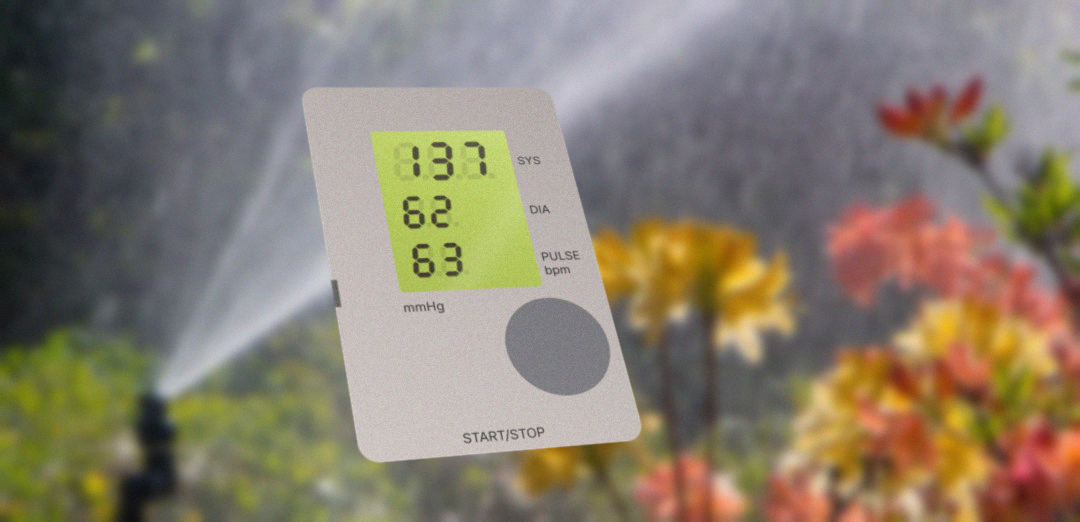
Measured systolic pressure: 137 mmHg
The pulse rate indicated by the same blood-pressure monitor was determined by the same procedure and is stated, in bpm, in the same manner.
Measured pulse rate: 63 bpm
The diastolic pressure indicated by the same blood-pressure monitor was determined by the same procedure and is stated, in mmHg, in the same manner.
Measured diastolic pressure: 62 mmHg
